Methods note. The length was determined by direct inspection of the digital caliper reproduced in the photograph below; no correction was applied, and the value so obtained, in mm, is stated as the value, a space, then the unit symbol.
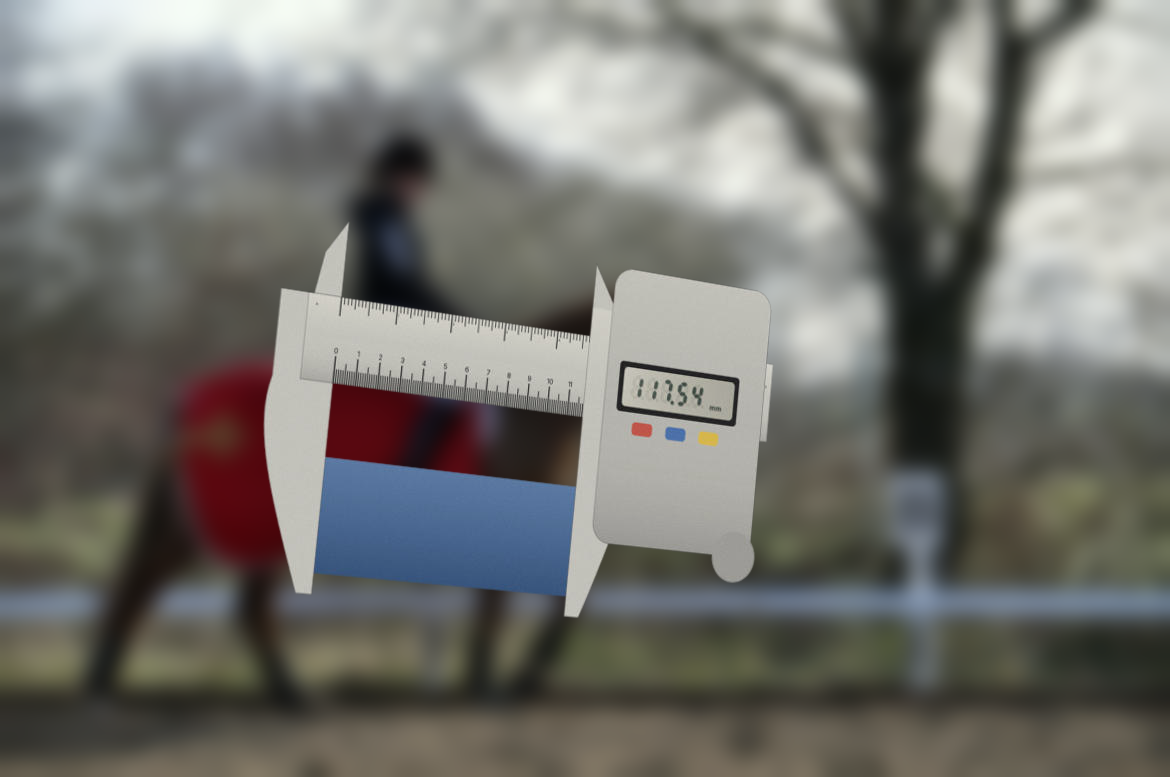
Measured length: 117.54 mm
